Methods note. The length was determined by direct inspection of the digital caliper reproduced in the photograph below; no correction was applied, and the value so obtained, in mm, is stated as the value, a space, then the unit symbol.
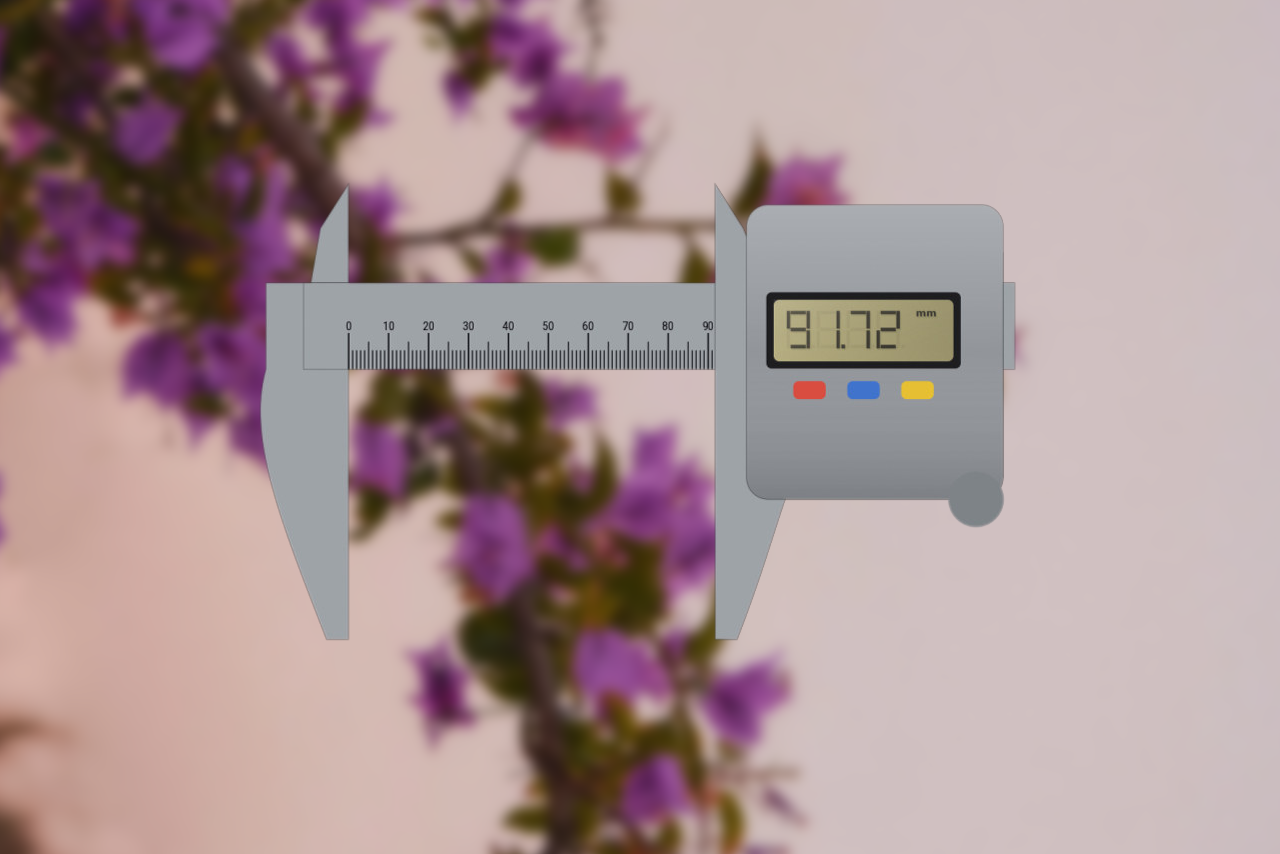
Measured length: 91.72 mm
